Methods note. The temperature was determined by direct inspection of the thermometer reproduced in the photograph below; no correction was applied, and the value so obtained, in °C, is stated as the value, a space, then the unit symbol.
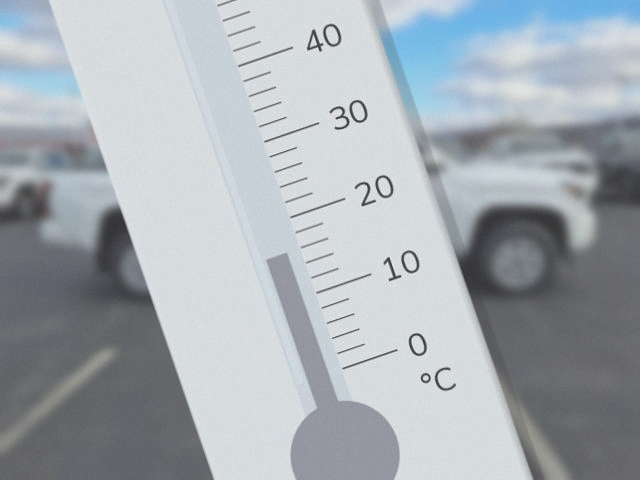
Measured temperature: 16 °C
